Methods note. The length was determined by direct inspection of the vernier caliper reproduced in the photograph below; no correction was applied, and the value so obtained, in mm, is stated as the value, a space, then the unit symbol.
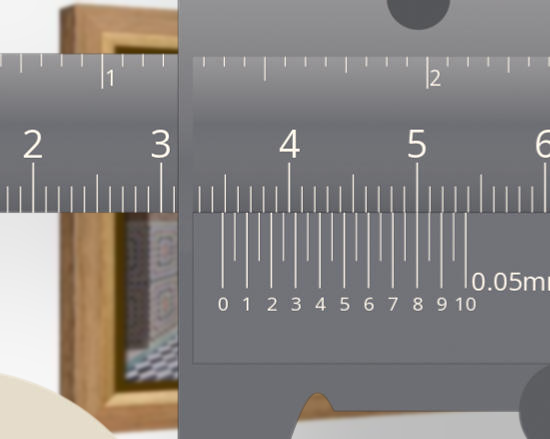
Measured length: 34.8 mm
